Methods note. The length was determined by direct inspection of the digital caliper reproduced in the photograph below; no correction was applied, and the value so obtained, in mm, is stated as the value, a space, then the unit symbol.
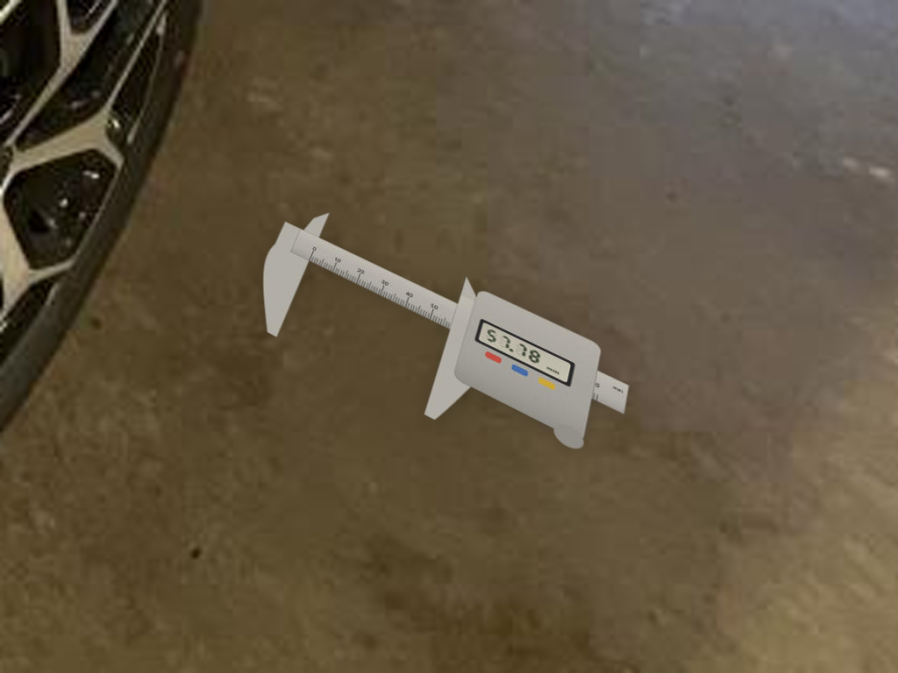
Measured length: 57.78 mm
